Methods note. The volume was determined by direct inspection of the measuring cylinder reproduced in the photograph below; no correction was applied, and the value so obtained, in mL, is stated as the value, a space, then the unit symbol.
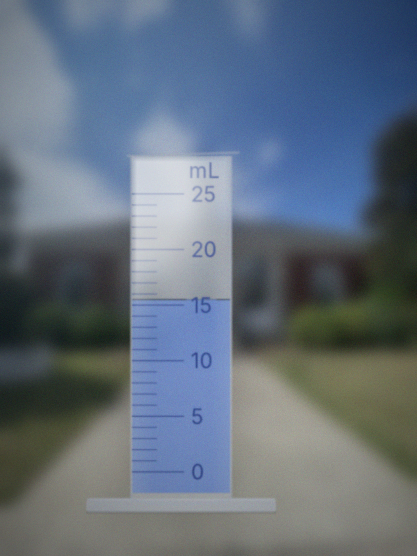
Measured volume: 15.5 mL
